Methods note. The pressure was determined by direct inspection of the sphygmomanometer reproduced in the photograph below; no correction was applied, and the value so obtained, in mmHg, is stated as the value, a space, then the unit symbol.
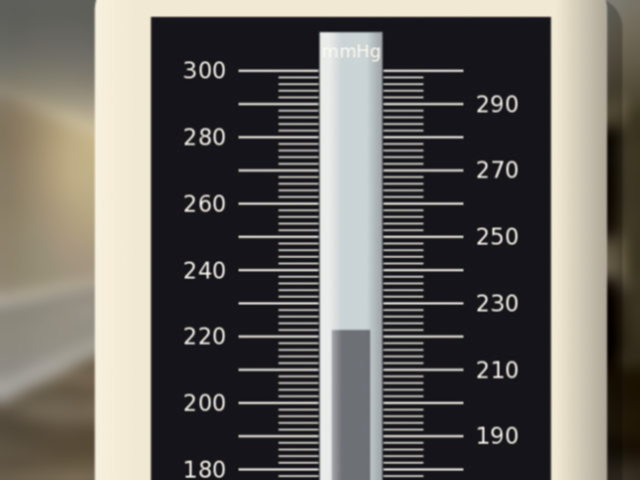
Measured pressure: 222 mmHg
